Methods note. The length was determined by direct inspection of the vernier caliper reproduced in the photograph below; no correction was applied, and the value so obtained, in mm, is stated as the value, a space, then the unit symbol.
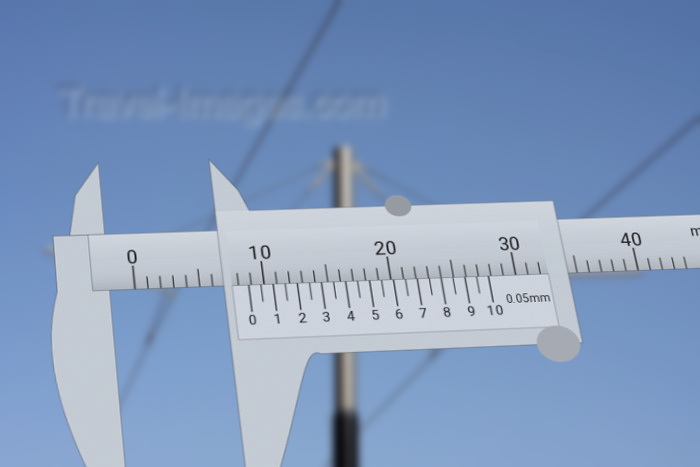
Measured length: 8.8 mm
